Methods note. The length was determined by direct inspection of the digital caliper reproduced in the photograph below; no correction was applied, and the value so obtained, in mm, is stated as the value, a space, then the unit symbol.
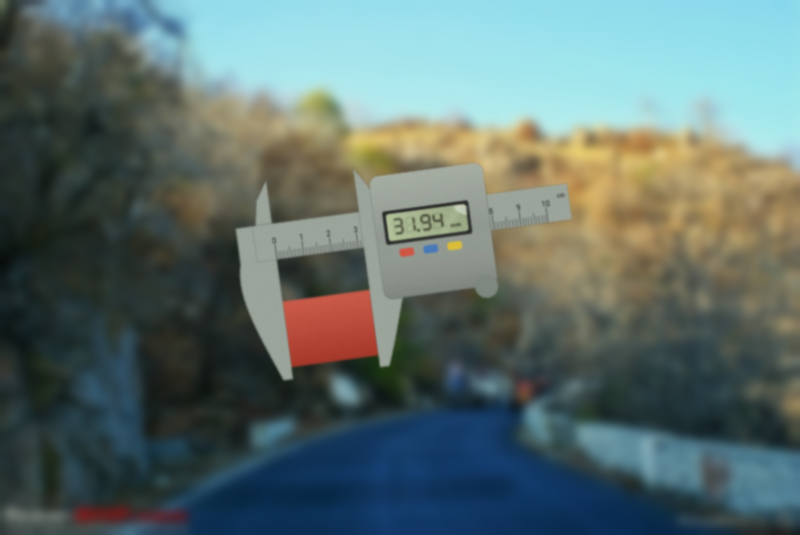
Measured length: 31.94 mm
